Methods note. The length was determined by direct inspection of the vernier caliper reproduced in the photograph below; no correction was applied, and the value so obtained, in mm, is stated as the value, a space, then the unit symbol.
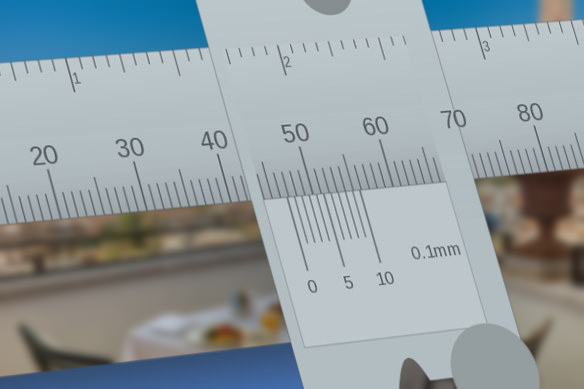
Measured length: 46.8 mm
